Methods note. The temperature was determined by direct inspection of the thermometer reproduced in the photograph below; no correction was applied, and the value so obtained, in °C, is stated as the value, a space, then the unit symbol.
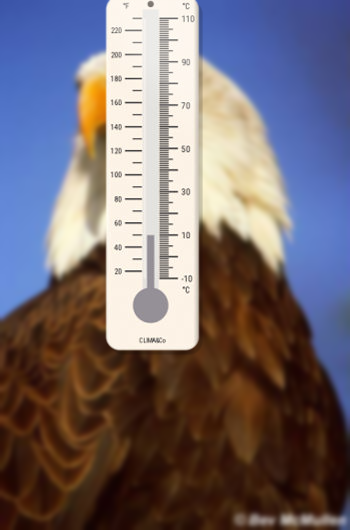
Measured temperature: 10 °C
